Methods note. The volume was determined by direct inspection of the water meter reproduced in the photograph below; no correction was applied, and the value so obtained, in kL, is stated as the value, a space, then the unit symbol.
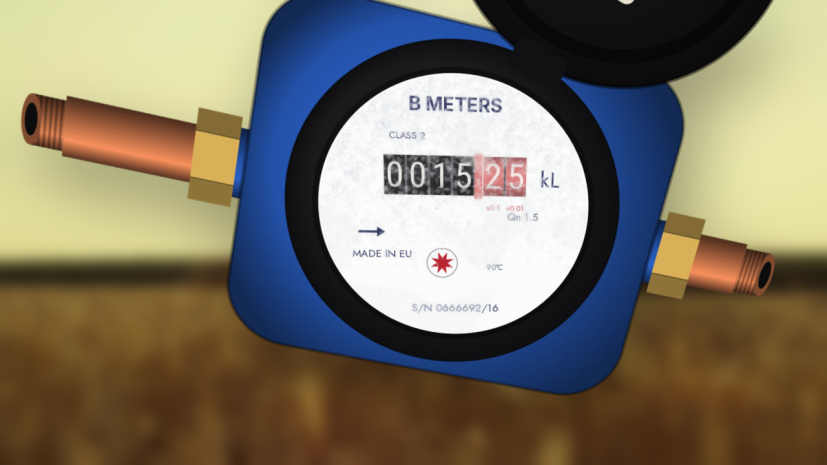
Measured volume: 15.25 kL
